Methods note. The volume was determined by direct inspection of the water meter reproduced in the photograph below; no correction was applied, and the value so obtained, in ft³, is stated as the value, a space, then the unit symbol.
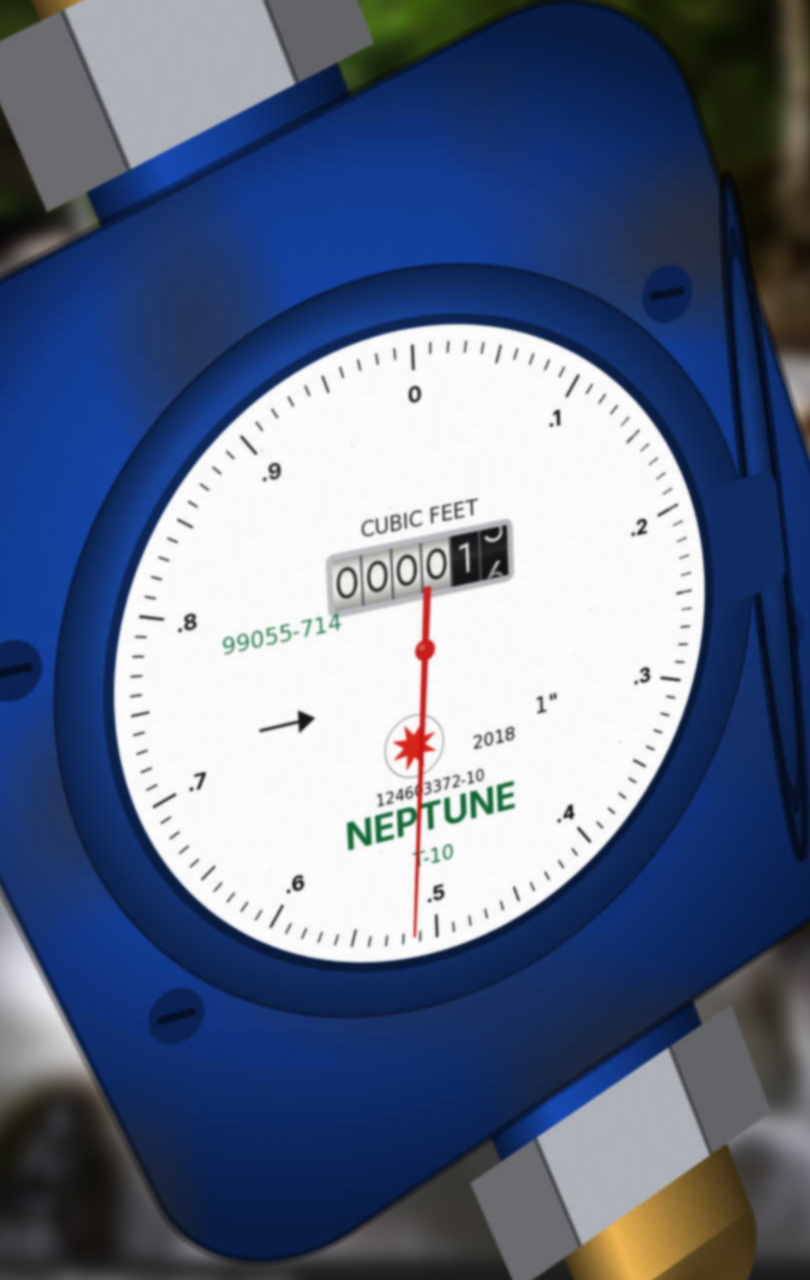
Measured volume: 15.51 ft³
